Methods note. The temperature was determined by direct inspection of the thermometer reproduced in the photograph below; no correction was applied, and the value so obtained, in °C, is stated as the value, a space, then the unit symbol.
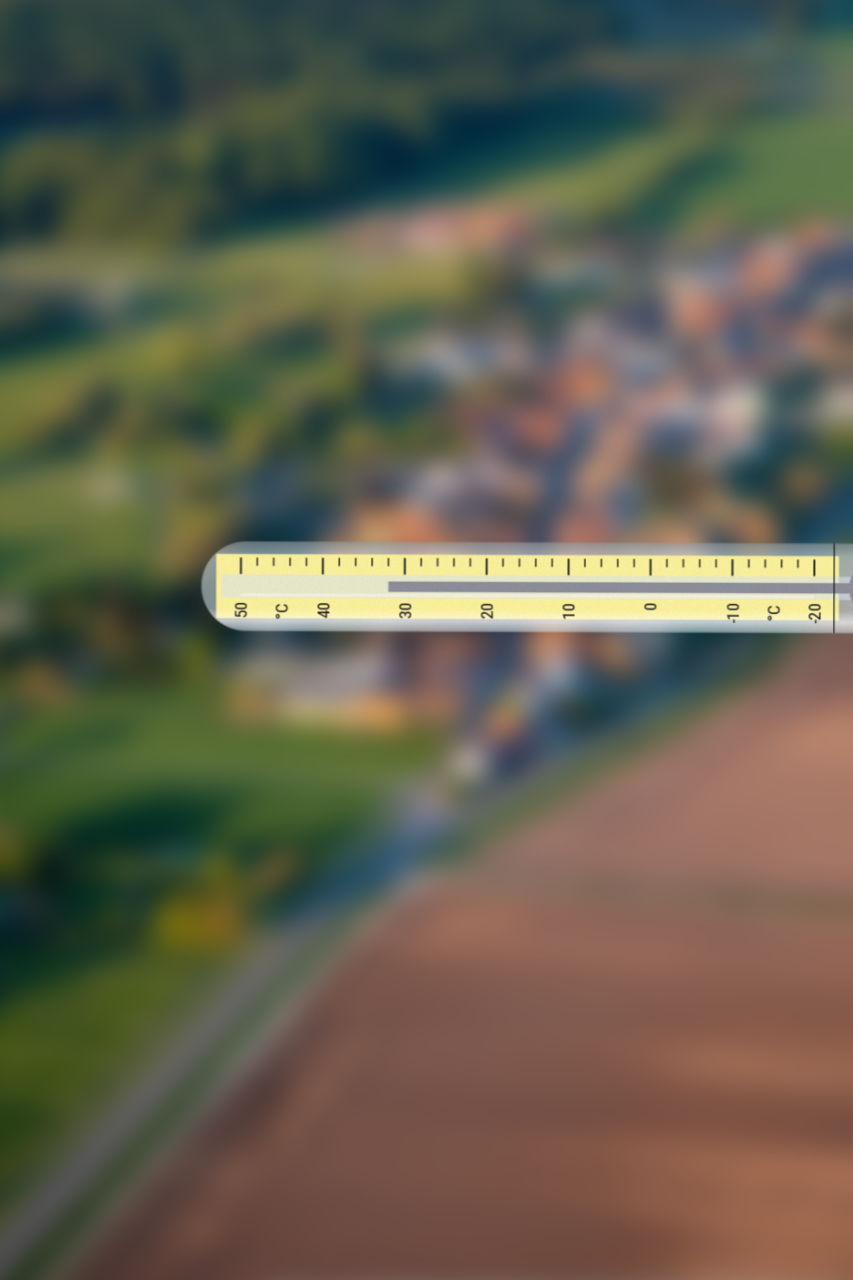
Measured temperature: 32 °C
